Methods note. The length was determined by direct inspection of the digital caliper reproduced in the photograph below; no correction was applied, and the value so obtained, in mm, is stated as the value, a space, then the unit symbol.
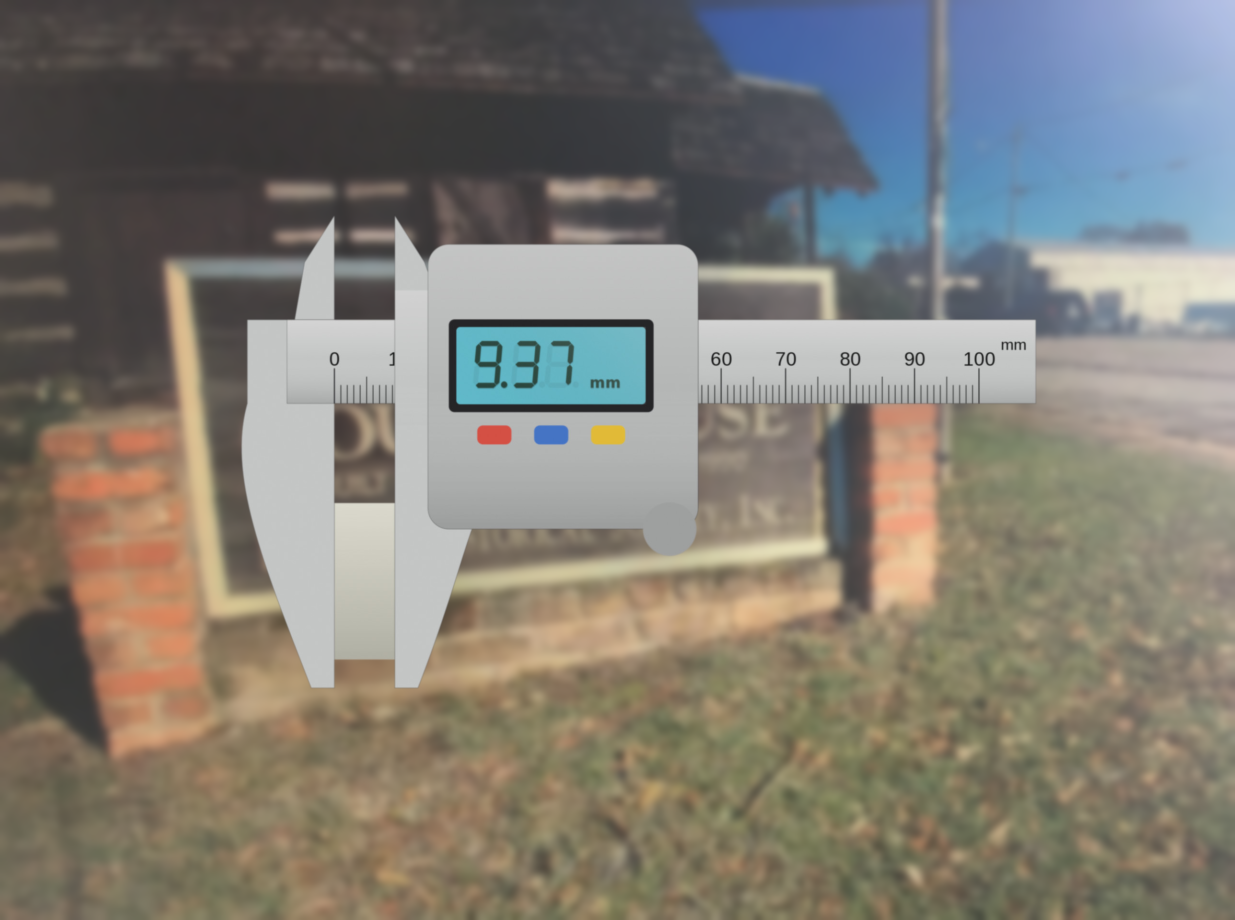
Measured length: 9.37 mm
